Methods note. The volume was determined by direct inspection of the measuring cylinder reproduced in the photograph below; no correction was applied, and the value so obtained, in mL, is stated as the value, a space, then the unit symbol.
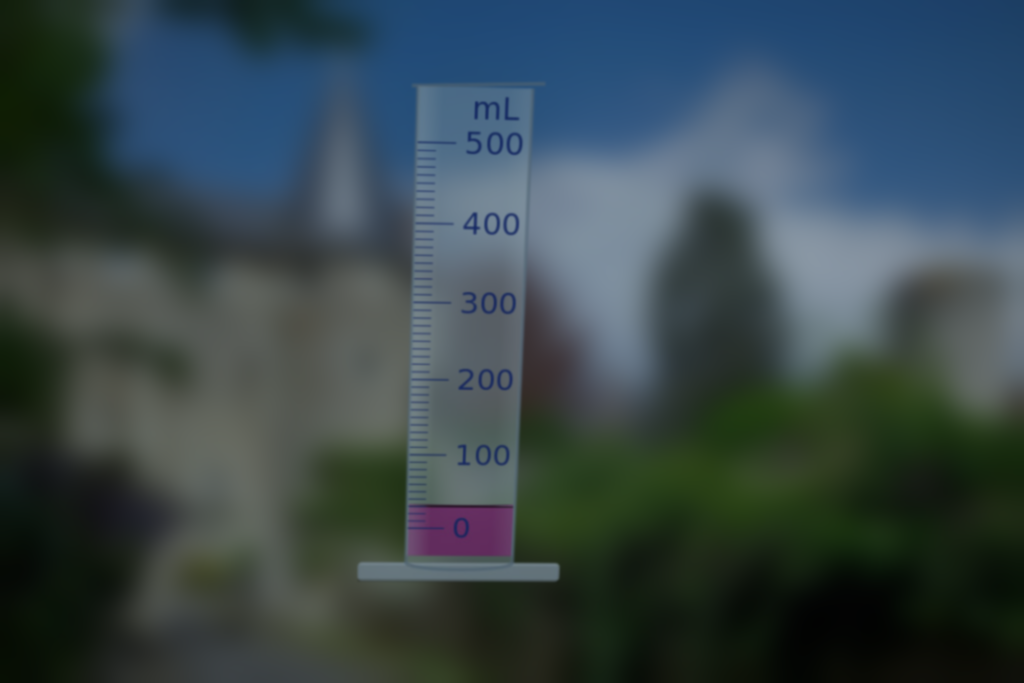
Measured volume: 30 mL
